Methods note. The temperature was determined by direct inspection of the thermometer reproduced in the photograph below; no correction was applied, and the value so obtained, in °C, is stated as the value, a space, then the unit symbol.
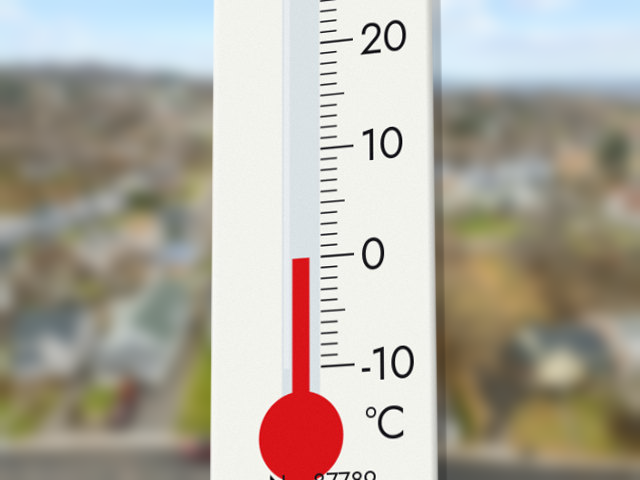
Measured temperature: 0 °C
